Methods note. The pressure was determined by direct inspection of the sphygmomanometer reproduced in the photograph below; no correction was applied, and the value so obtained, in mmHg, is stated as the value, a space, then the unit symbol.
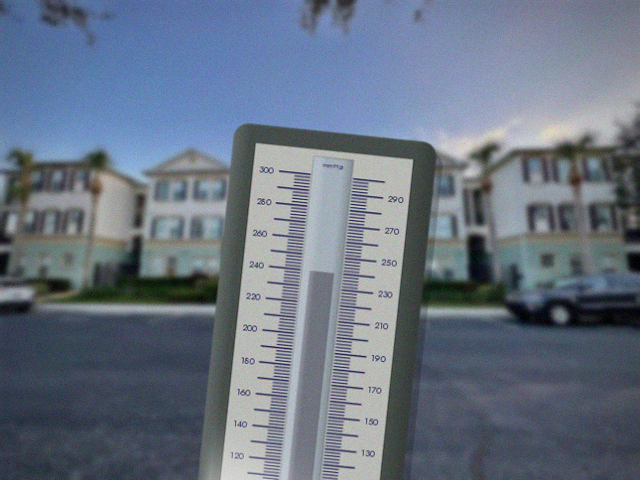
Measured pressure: 240 mmHg
